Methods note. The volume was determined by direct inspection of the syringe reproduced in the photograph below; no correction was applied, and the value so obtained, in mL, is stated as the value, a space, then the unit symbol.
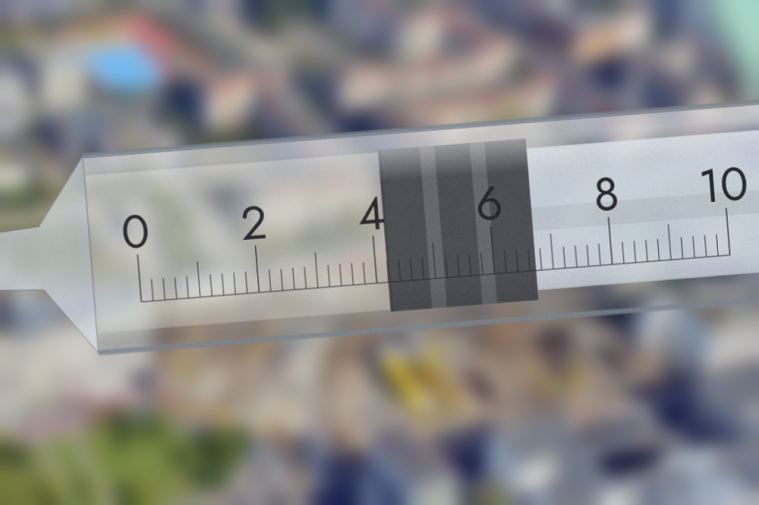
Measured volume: 4.2 mL
